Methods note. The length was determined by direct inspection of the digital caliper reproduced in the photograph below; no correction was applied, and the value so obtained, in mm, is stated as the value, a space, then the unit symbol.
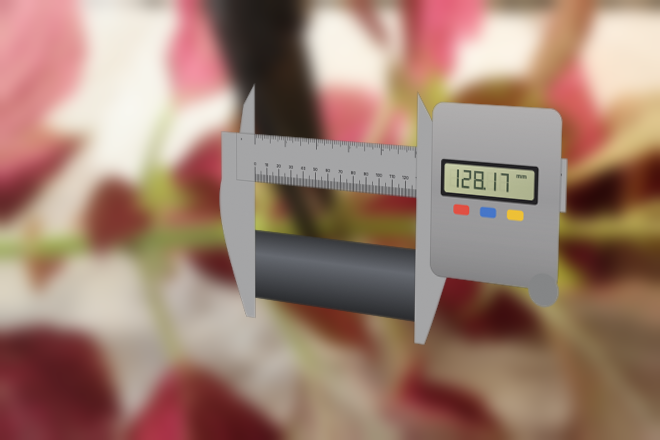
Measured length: 128.17 mm
